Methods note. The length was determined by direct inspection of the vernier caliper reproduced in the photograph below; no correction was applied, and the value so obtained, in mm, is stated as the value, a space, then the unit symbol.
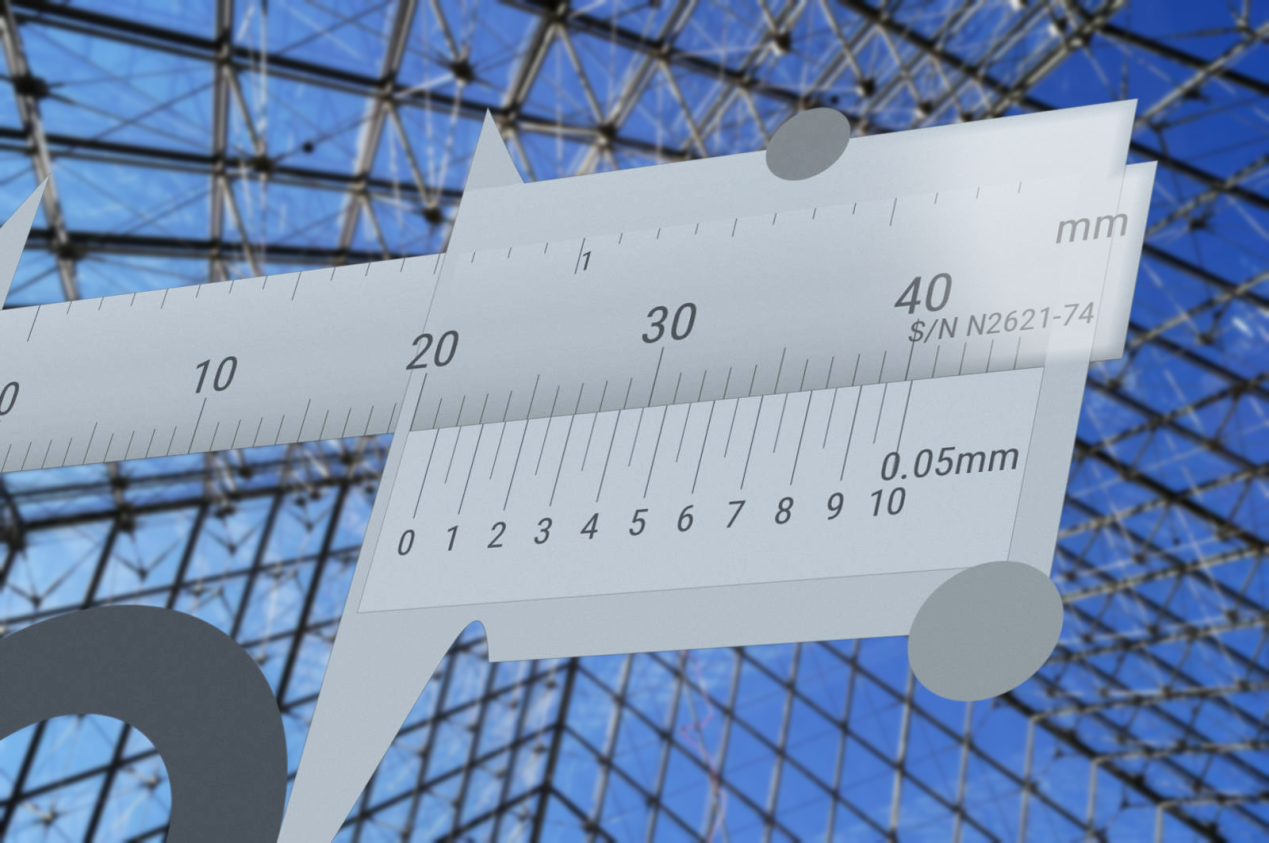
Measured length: 21.25 mm
